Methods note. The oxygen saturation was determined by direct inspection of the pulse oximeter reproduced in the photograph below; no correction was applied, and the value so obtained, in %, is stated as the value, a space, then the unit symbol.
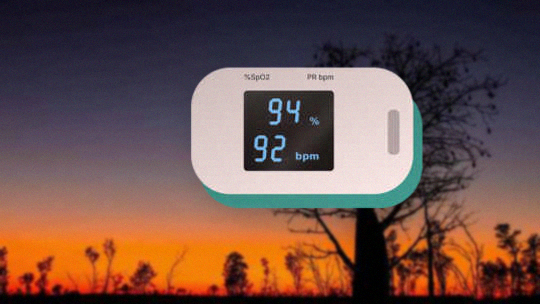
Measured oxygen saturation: 94 %
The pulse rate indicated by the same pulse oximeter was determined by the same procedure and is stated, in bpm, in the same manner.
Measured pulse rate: 92 bpm
